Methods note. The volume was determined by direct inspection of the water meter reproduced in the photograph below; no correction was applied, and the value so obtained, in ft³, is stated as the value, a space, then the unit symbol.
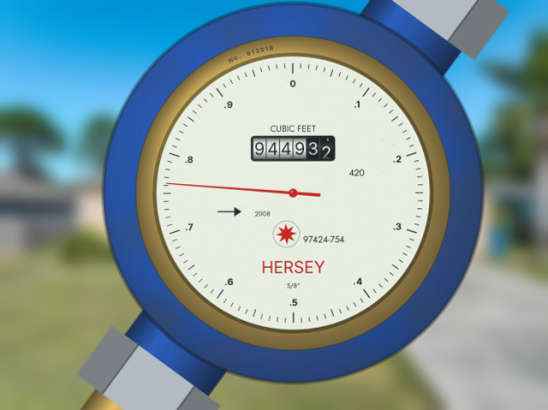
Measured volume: 944931.76 ft³
